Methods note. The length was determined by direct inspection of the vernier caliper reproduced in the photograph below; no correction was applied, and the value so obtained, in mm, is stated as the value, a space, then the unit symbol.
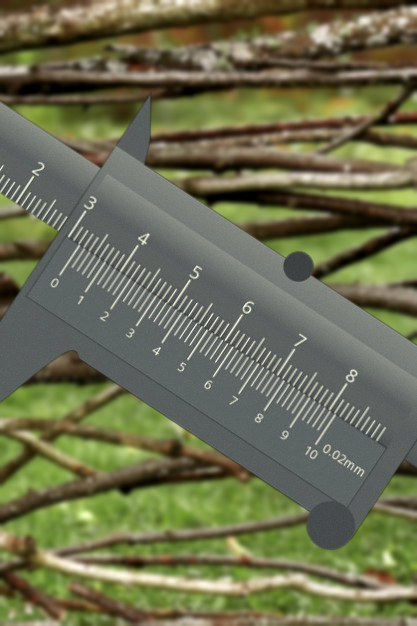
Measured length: 32.2 mm
